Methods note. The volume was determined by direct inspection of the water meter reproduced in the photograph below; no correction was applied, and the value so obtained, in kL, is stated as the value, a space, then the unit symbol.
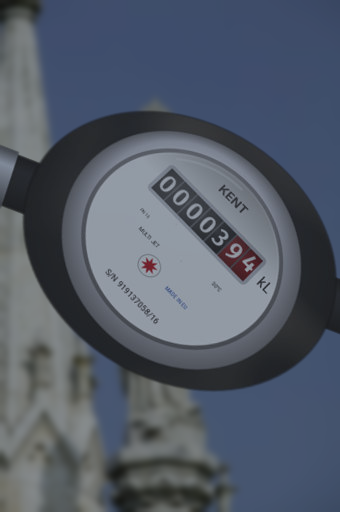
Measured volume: 3.94 kL
